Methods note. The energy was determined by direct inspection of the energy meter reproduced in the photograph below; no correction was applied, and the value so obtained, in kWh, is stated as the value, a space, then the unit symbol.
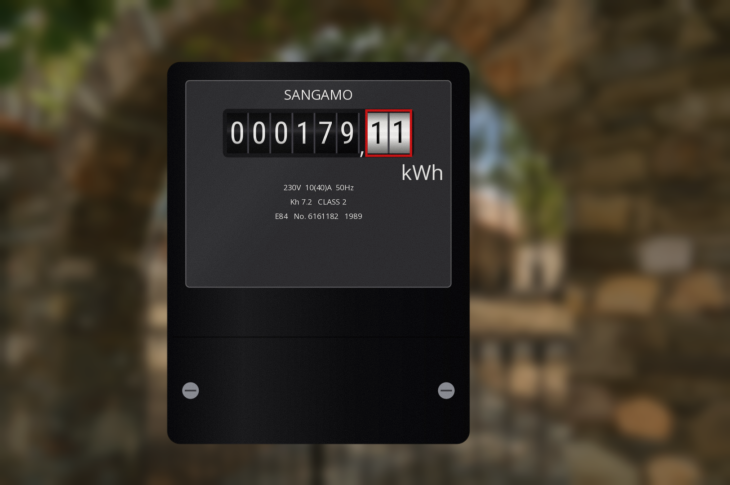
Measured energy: 179.11 kWh
